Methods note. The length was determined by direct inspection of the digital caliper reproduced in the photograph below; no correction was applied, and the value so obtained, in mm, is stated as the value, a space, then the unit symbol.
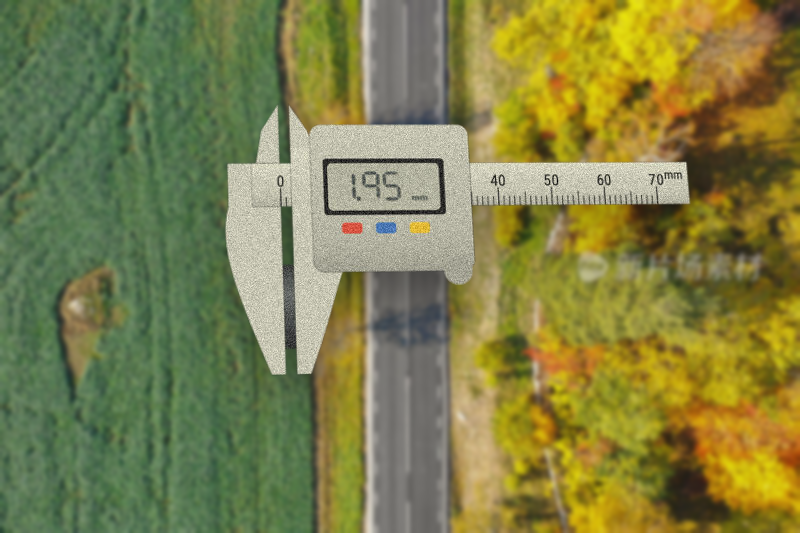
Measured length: 1.95 mm
